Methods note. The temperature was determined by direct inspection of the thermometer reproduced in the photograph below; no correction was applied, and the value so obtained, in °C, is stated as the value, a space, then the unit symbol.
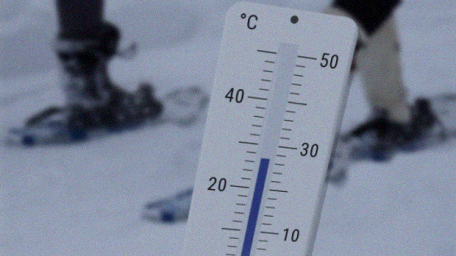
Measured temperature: 27 °C
